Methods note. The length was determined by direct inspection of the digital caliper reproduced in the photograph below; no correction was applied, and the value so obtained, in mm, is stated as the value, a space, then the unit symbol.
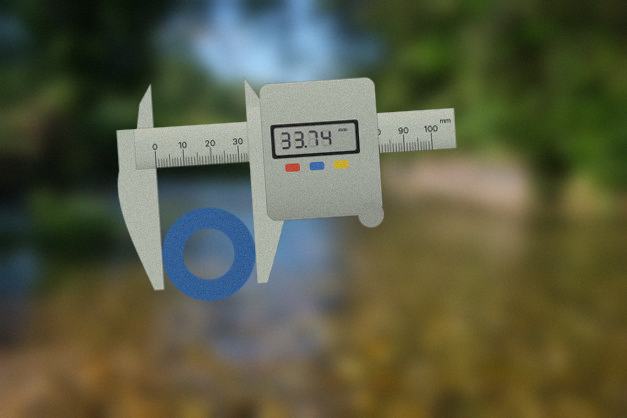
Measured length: 33.74 mm
